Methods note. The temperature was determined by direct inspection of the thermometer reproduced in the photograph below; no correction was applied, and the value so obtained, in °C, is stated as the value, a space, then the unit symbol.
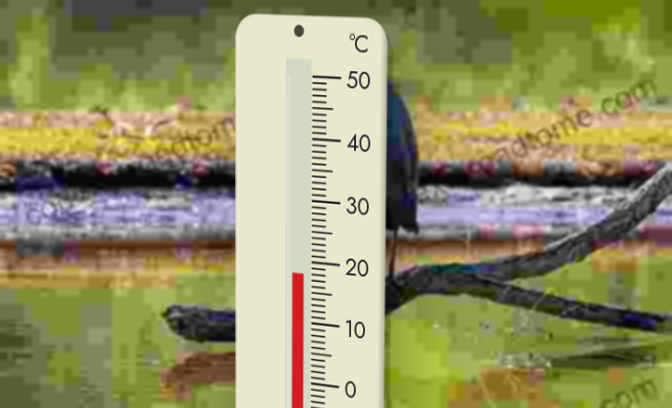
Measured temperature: 18 °C
